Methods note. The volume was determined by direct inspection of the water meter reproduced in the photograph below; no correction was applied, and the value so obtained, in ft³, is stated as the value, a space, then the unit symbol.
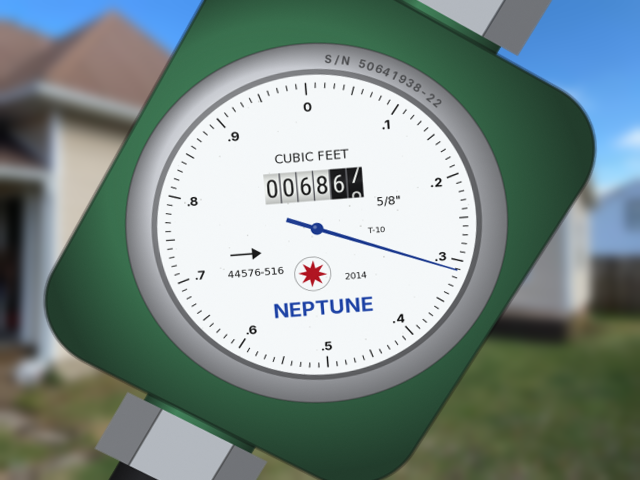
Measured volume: 6867.31 ft³
